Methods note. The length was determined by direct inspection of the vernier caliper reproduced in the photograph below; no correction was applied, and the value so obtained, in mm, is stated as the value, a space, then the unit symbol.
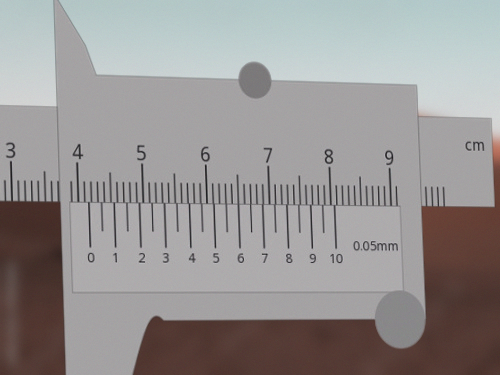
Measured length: 41.6 mm
